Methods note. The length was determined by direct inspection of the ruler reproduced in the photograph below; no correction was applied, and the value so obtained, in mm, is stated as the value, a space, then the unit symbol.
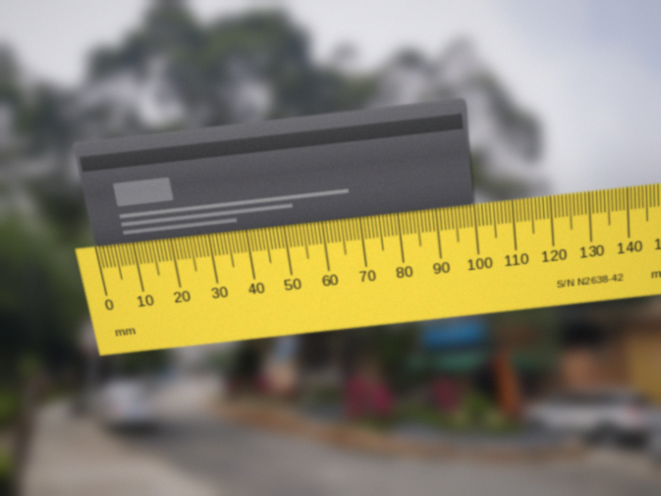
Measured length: 100 mm
